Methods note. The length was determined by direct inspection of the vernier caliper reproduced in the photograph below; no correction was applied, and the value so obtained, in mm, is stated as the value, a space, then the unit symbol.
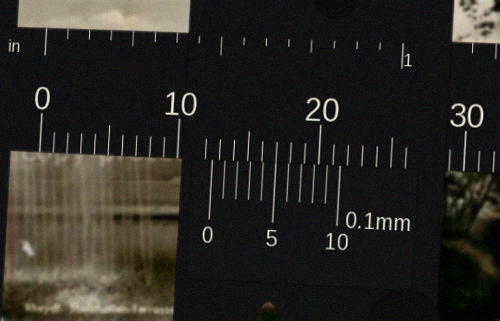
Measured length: 12.5 mm
